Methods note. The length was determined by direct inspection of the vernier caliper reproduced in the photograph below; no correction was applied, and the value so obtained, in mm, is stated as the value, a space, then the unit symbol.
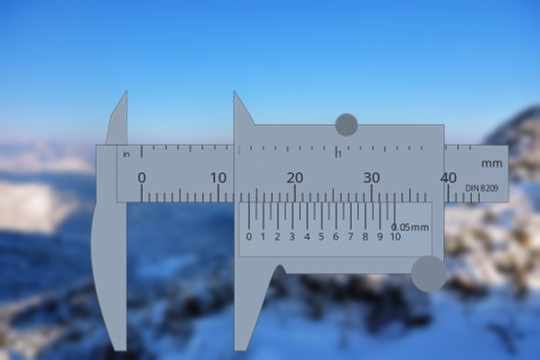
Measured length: 14.0 mm
